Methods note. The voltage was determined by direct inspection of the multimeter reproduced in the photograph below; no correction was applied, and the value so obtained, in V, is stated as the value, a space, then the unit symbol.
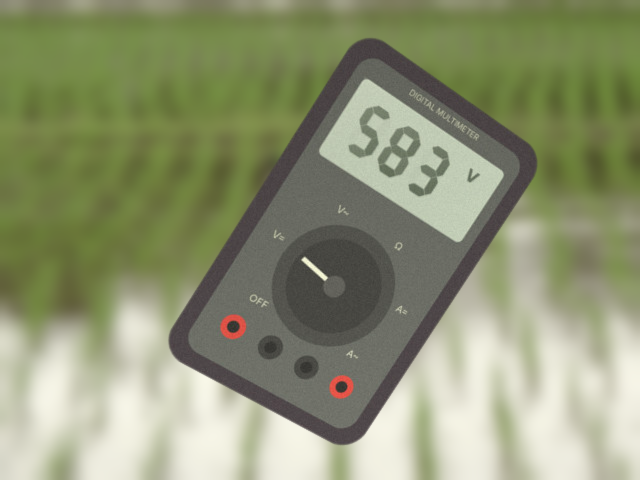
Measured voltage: 583 V
